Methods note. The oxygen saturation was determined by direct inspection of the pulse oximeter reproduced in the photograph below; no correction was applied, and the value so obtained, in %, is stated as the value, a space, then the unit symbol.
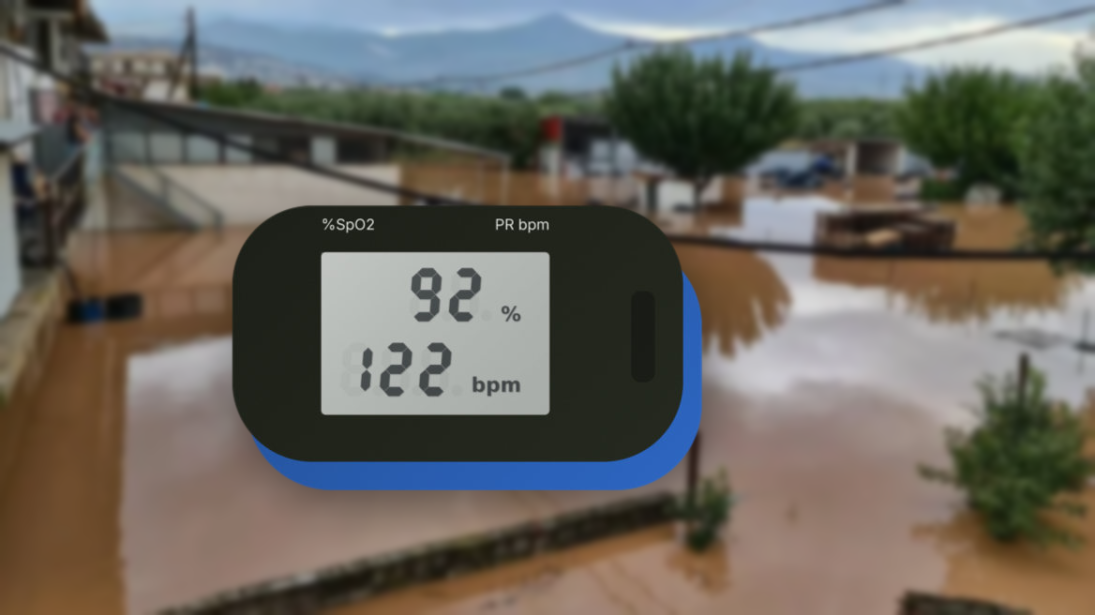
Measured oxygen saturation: 92 %
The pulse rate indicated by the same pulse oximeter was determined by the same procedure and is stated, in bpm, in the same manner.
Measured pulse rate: 122 bpm
